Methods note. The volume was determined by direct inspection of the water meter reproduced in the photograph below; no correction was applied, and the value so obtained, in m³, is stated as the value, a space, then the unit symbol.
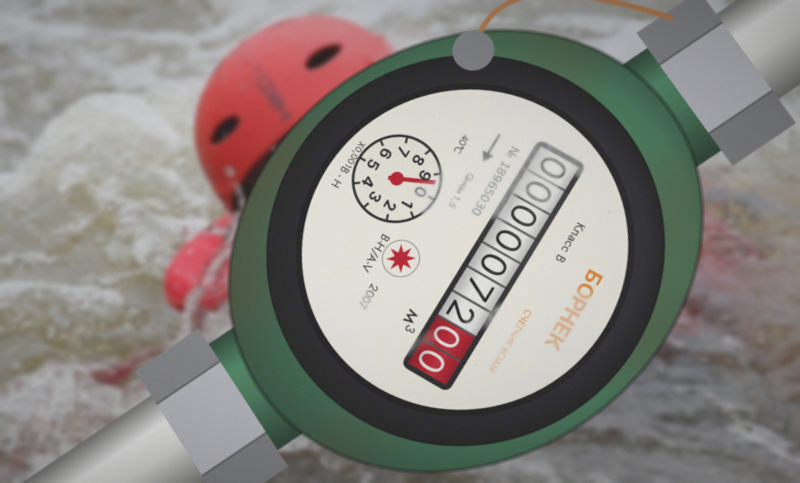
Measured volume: 71.999 m³
